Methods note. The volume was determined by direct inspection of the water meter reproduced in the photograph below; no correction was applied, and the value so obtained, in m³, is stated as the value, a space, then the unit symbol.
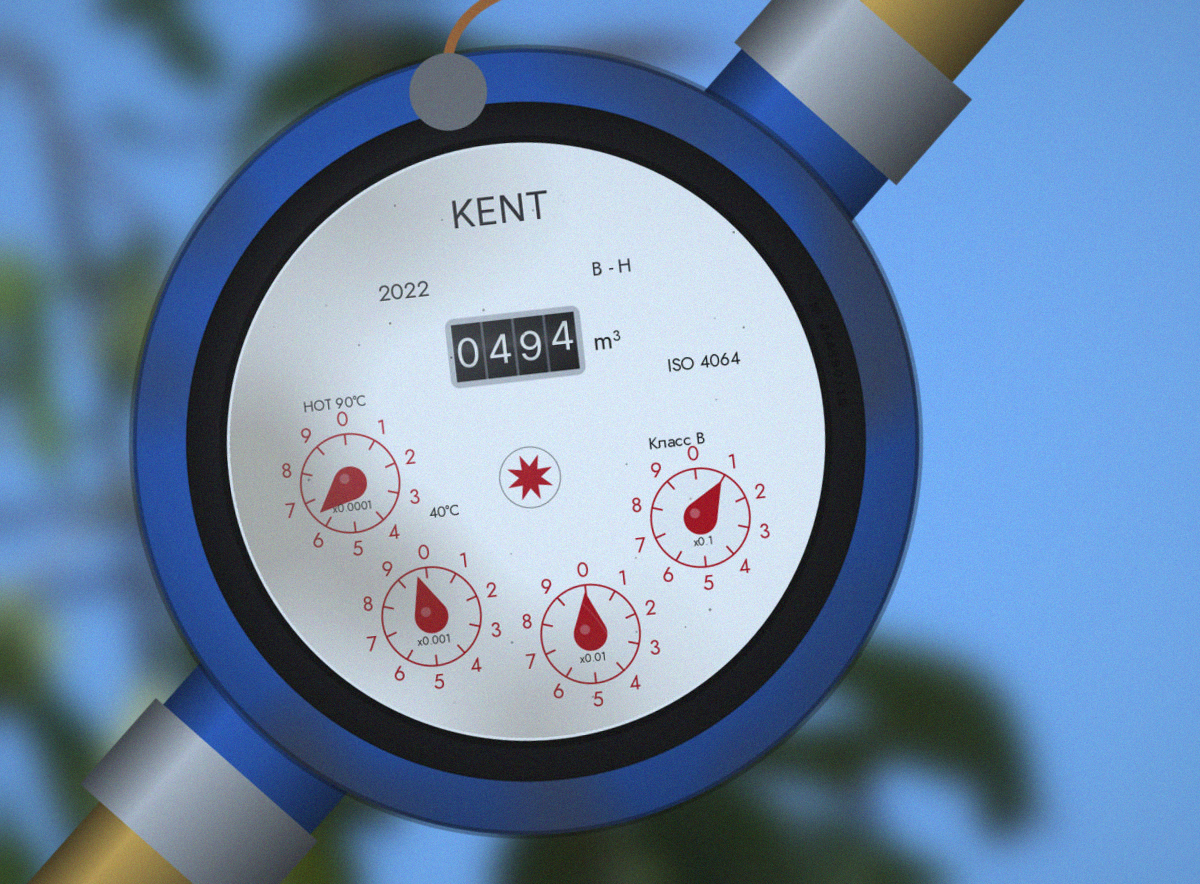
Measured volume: 494.0996 m³
